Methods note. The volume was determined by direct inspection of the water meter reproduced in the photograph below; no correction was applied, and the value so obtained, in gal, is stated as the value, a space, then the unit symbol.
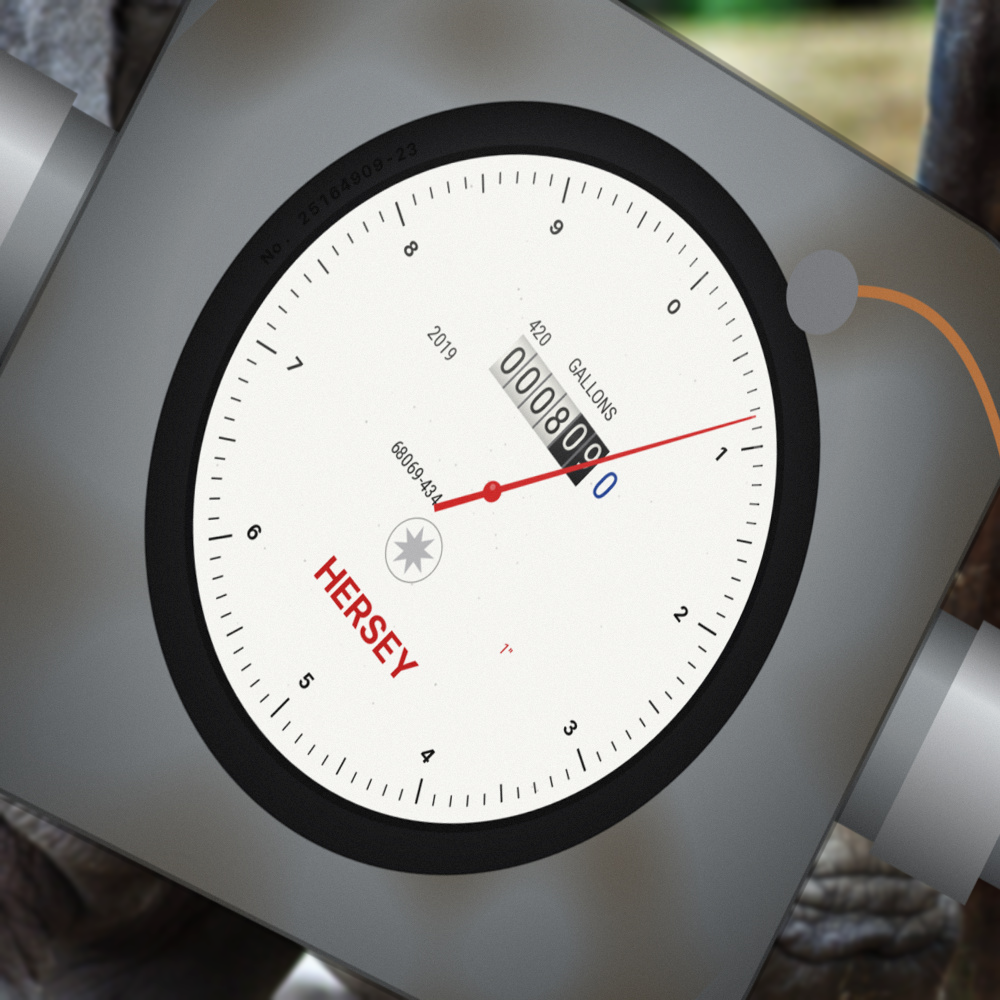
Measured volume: 8090.8 gal
